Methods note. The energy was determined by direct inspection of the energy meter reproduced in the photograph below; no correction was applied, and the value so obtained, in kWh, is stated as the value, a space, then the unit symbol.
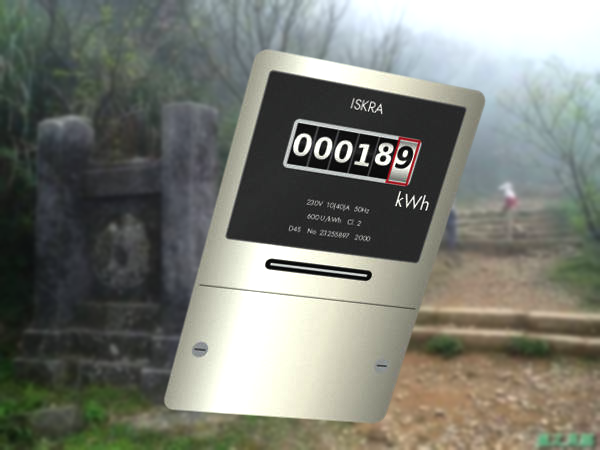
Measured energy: 18.9 kWh
